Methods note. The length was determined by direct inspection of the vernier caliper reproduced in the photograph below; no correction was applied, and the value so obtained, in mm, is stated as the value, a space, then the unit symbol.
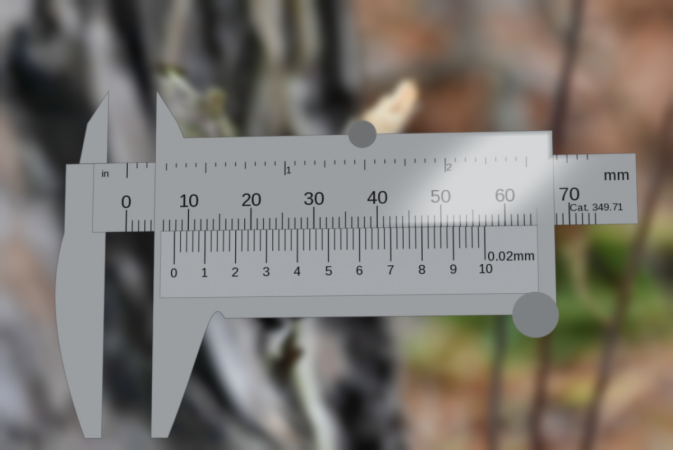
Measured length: 7.8 mm
